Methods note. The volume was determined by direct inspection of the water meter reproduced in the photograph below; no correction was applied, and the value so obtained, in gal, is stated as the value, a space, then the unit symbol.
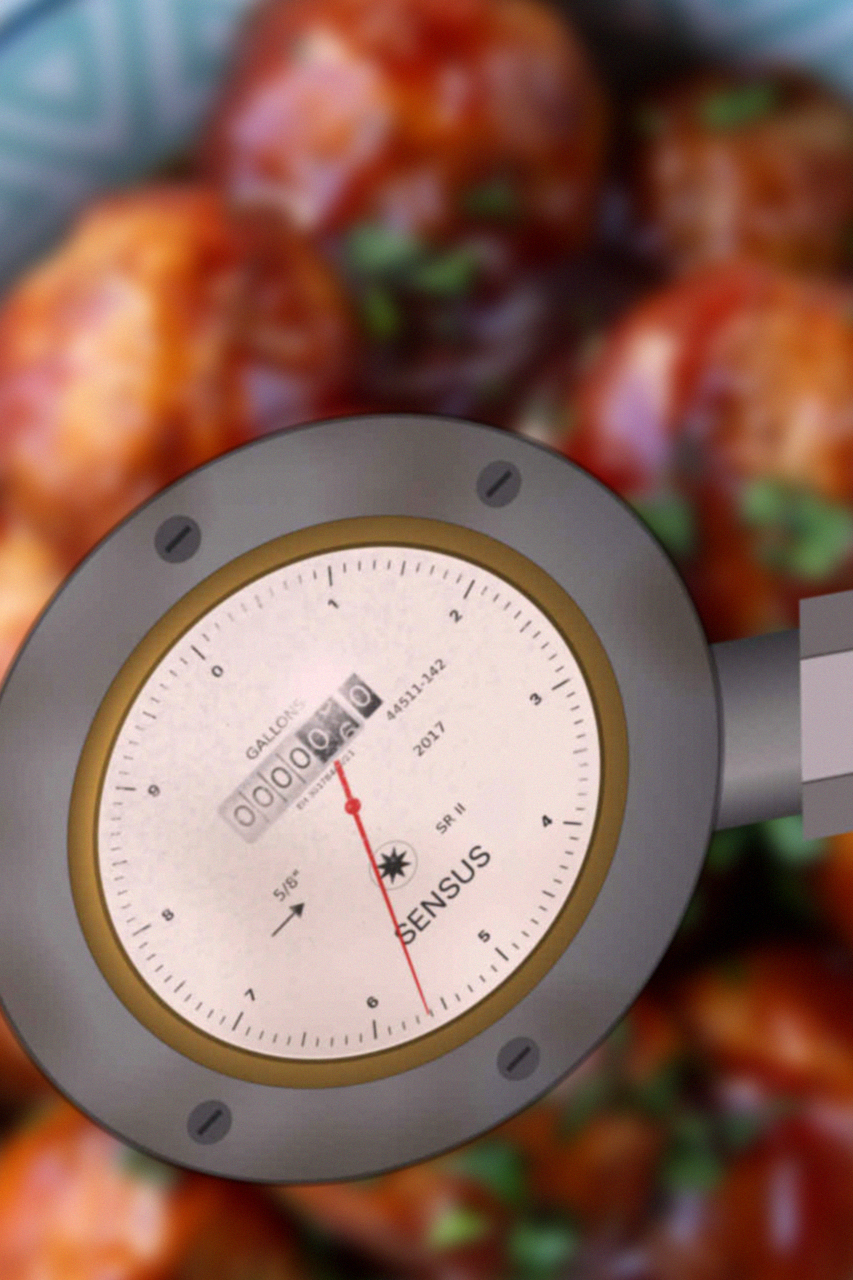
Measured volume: 55.6 gal
